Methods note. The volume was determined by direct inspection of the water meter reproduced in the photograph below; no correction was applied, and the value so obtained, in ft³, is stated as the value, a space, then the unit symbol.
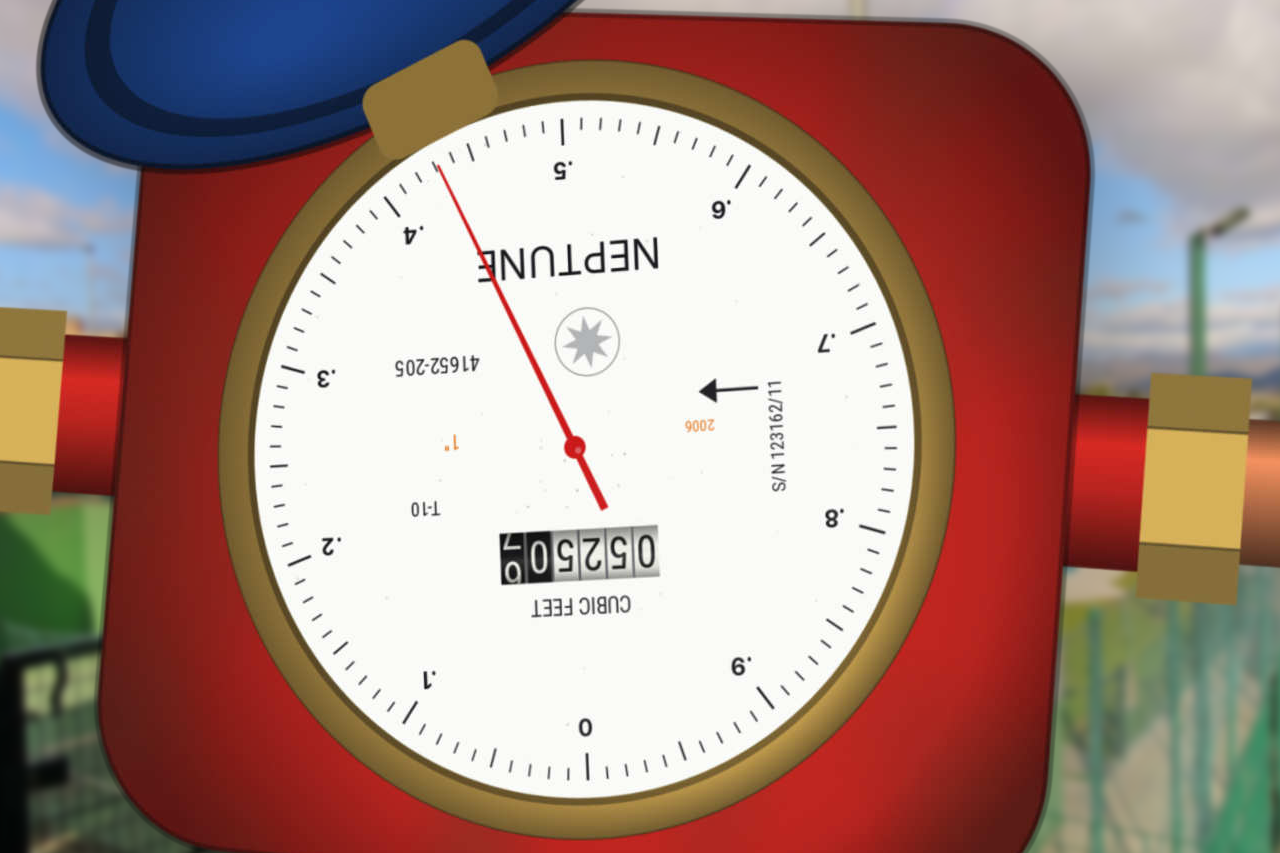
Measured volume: 52506.43 ft³
